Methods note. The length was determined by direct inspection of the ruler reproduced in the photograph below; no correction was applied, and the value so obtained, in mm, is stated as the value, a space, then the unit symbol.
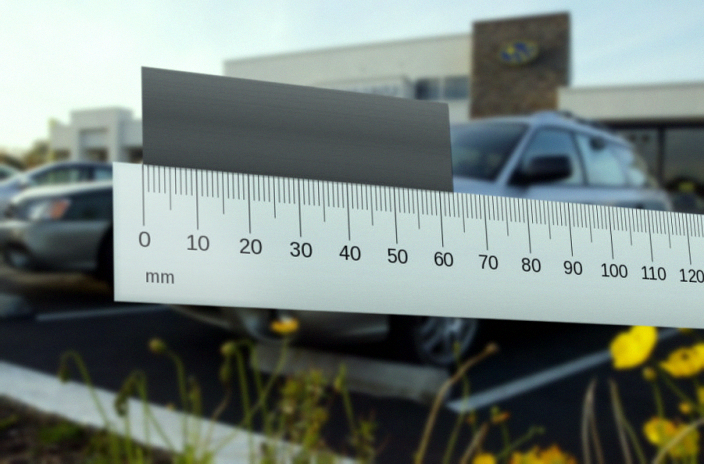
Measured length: 63 mm
